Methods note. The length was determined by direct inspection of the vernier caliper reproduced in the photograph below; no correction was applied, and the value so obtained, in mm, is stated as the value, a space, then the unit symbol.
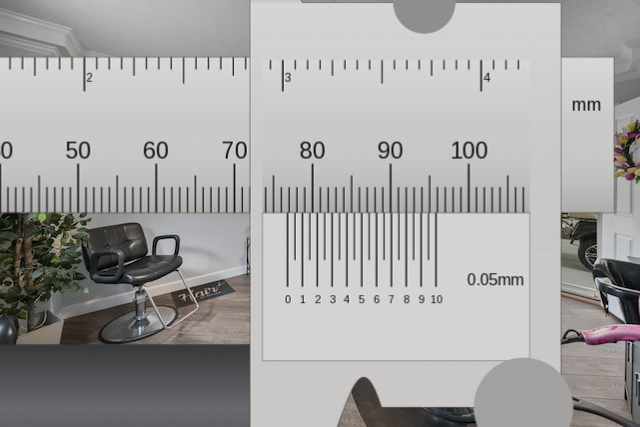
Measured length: 76.8 mm
